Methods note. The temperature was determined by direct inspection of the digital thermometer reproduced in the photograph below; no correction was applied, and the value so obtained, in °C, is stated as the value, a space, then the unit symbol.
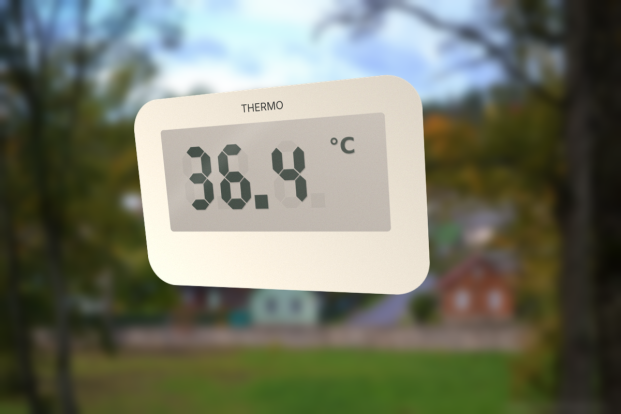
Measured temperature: 36.4 °C
